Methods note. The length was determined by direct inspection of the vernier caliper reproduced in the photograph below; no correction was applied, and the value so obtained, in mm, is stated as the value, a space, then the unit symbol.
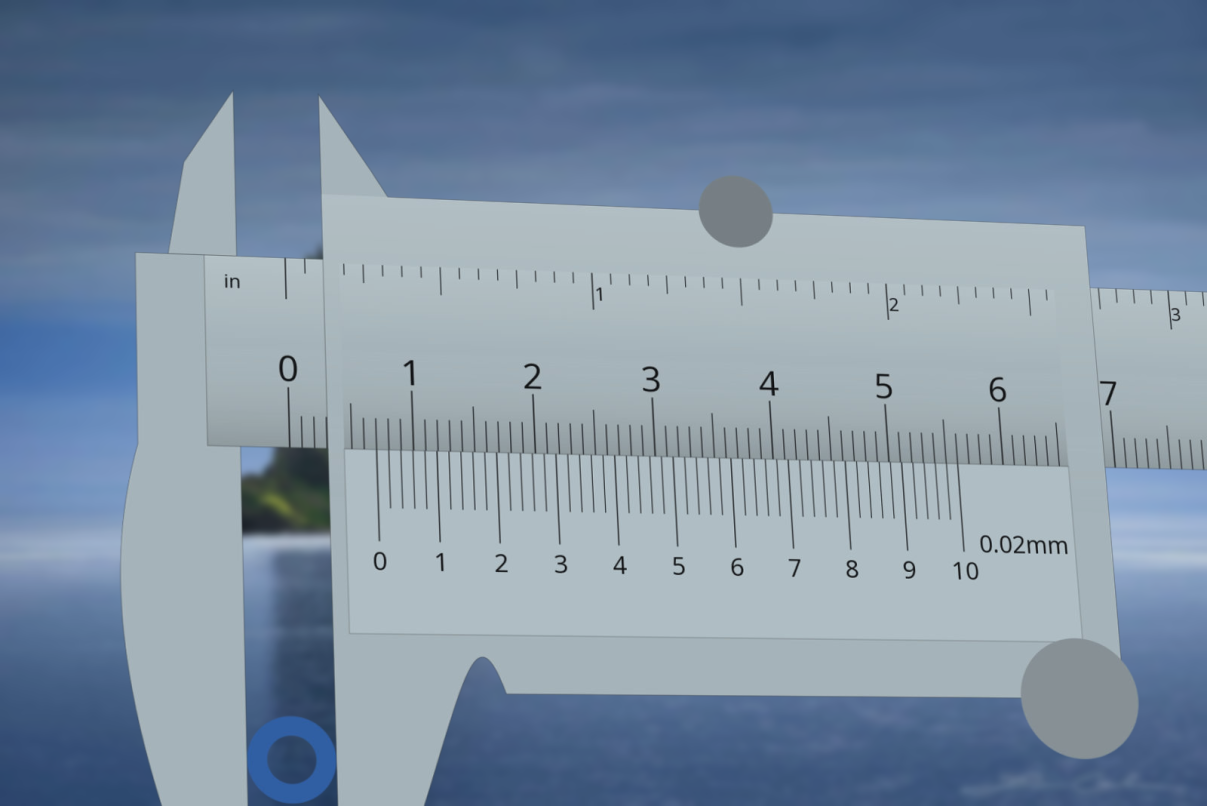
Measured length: 7.0 mm
